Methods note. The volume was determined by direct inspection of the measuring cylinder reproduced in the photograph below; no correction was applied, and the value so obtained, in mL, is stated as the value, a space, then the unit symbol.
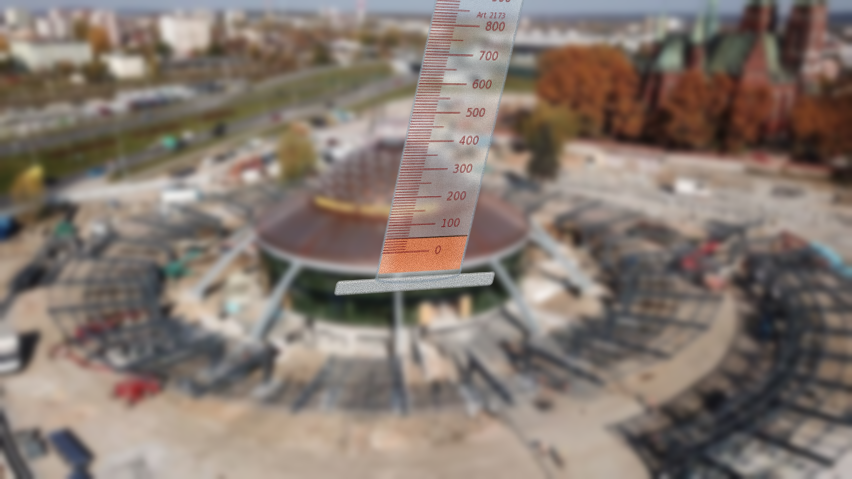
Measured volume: 50 mL
